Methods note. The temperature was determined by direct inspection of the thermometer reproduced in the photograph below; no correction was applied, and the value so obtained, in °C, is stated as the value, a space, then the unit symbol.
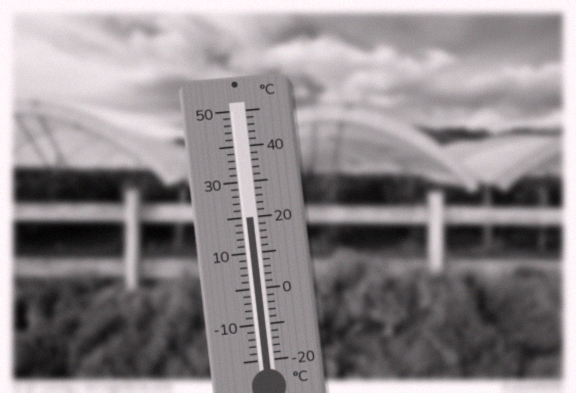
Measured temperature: 20 °C
